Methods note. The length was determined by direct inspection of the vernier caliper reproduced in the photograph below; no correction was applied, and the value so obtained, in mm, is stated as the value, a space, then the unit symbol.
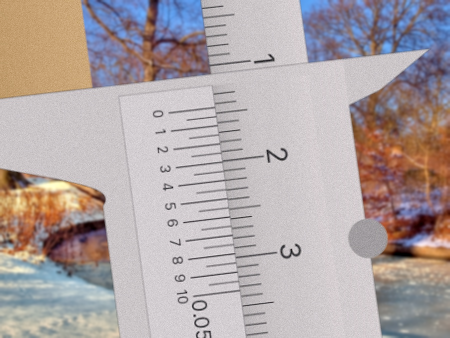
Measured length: 14.4 mm
